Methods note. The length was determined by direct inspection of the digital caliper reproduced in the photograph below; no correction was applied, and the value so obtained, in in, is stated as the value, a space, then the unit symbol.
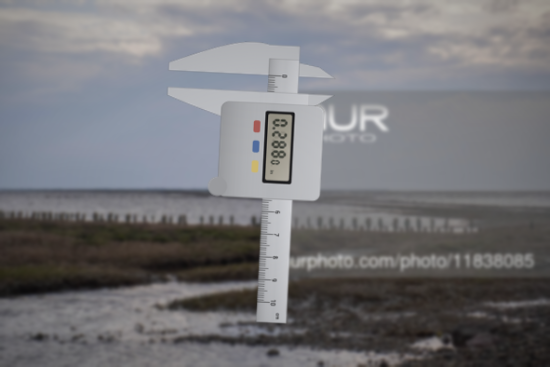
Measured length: 0.2880 in
